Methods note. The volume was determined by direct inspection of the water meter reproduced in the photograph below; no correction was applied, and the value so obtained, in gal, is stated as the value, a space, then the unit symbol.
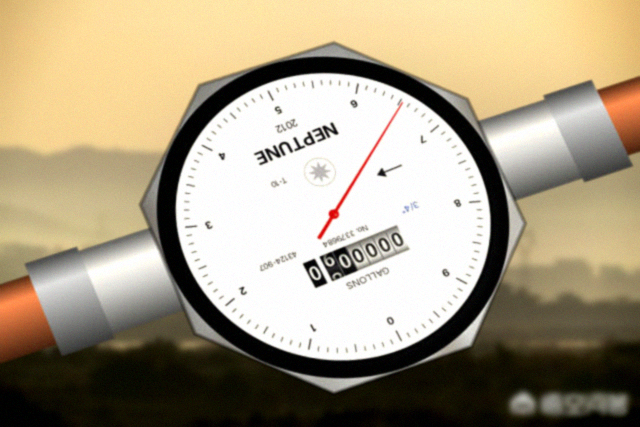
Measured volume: 86.5 gal
